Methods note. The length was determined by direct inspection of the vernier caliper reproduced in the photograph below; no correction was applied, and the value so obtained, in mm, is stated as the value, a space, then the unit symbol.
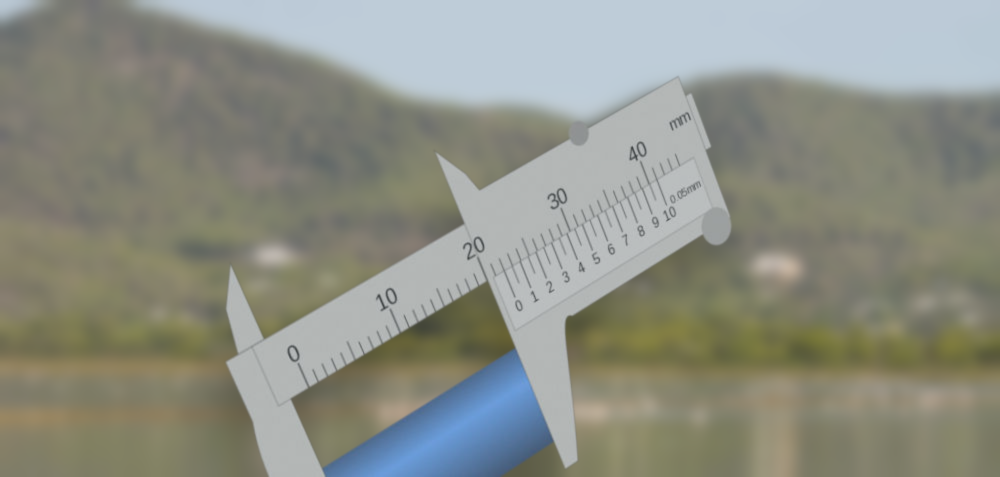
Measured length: 22.0 mm
